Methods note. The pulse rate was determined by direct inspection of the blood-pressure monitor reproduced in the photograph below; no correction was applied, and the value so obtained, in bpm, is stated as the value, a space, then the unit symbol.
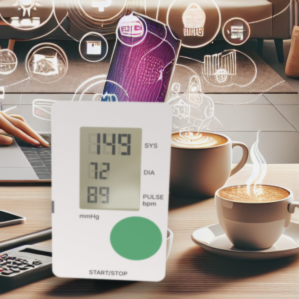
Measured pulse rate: 89 bpm
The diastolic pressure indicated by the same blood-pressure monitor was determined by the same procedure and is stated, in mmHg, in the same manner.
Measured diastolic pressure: 72 mmHg
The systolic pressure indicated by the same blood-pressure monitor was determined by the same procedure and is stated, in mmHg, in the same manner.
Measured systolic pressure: 149 mmHg
